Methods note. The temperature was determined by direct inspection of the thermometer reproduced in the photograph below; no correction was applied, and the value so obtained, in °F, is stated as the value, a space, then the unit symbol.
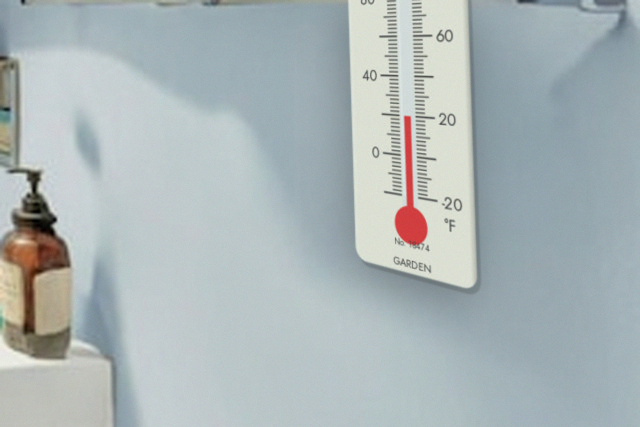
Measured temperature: 20 °F
